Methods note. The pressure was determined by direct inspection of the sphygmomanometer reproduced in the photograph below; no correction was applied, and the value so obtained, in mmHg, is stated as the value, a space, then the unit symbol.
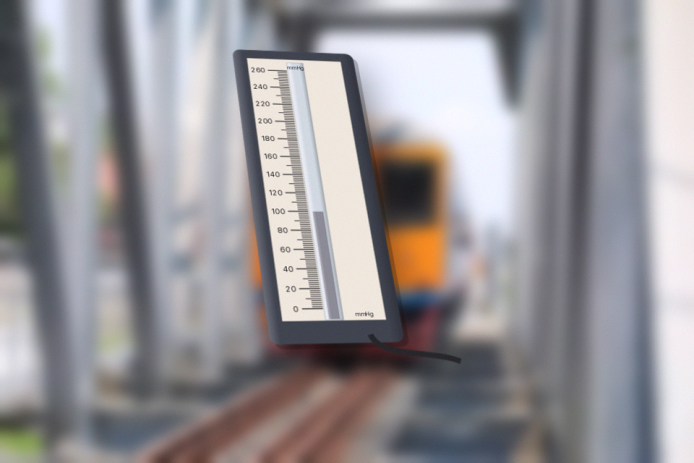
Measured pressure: 100 mmHg
